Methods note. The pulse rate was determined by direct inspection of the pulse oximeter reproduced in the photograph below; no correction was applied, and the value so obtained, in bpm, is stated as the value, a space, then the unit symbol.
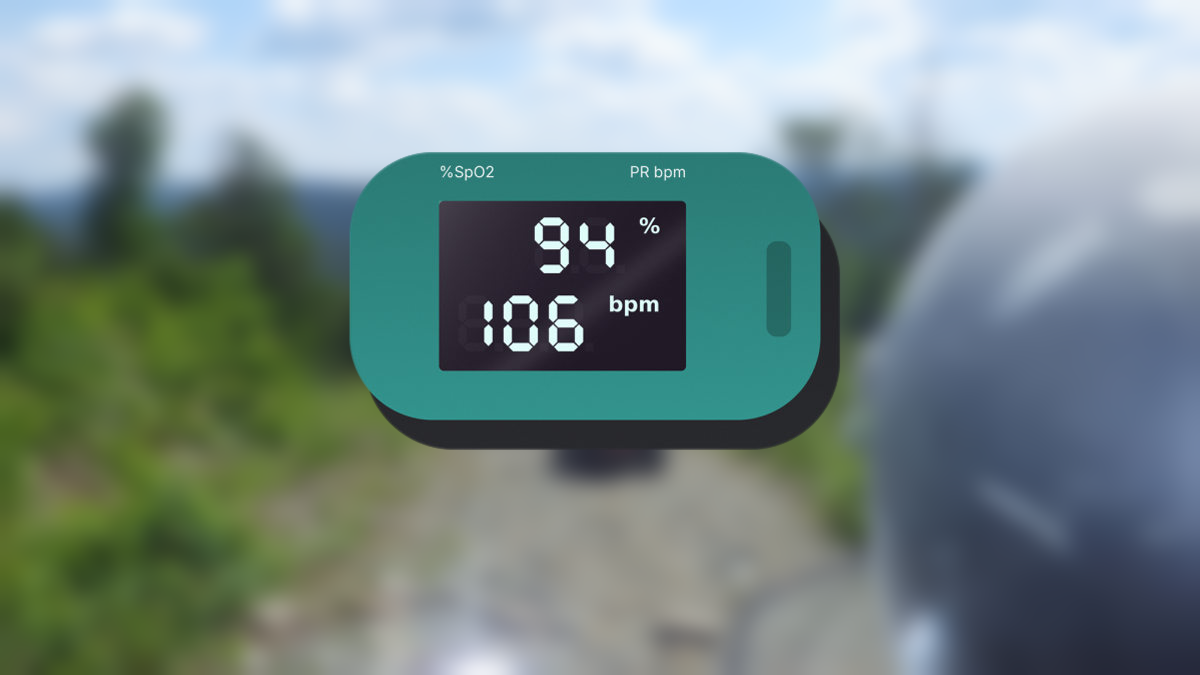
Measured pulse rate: 106 bpm
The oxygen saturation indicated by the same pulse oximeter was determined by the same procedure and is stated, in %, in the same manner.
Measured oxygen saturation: 94 %
